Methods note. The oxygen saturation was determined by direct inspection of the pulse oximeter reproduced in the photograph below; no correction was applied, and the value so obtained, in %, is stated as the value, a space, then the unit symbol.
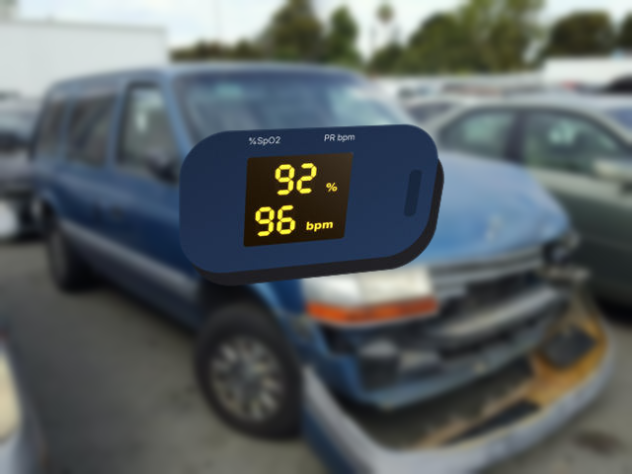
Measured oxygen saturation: 92 %
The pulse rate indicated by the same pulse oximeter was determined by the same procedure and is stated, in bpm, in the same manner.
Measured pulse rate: 96 bpm
